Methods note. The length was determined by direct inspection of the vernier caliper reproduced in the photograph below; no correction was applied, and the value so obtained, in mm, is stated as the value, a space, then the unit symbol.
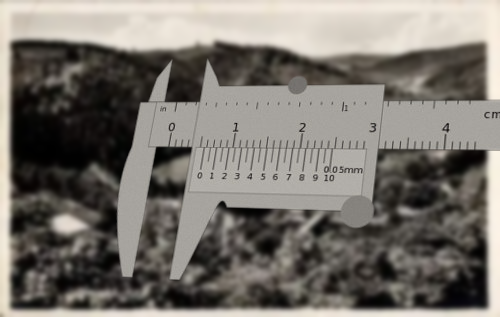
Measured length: 5.6 mm
